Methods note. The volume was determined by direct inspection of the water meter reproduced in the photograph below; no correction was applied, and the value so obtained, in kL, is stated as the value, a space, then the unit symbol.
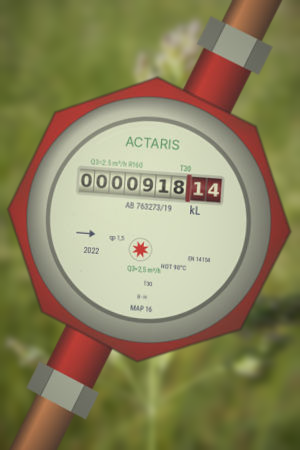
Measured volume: 918.14 kL
